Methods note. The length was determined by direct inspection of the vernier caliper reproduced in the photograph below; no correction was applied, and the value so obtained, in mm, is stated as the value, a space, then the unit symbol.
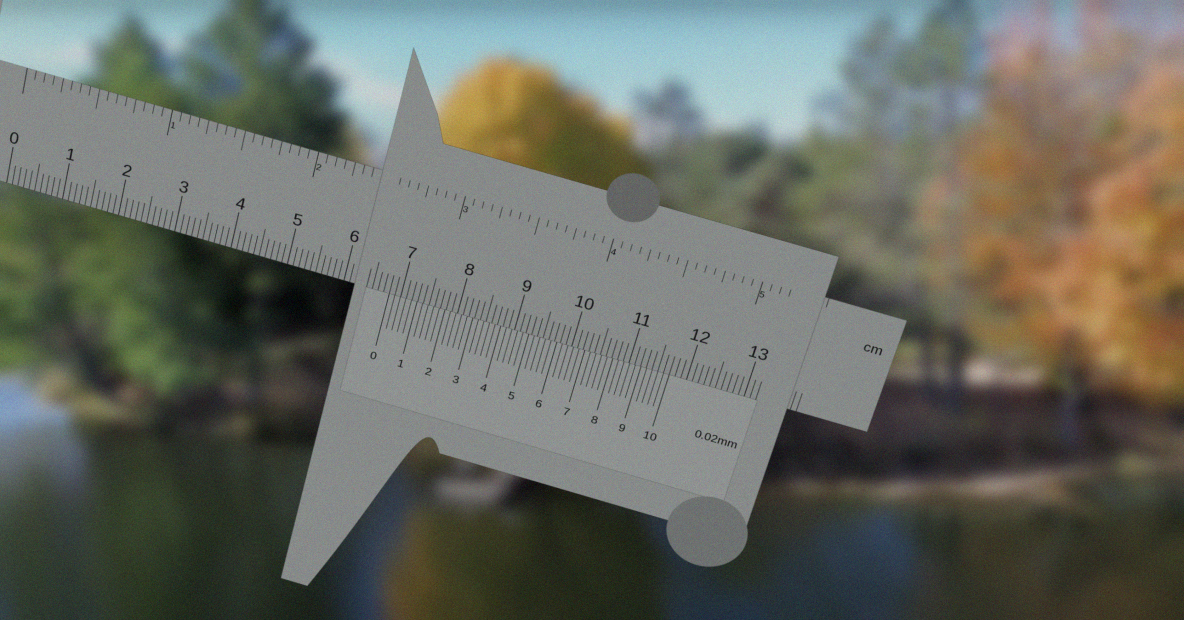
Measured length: 68.0 mm
